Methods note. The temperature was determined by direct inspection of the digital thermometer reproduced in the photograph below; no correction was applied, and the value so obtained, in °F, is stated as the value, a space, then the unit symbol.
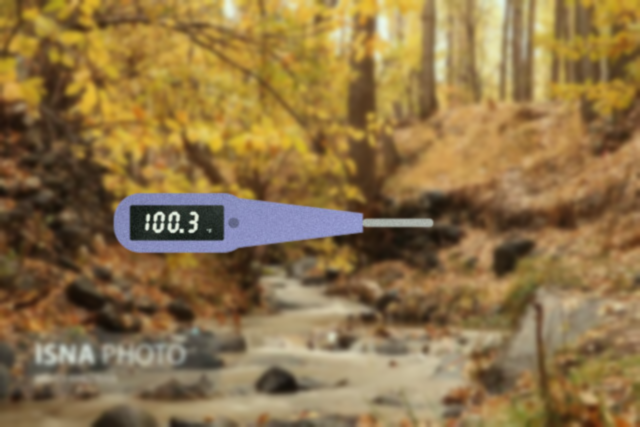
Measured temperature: 100.3 °F
